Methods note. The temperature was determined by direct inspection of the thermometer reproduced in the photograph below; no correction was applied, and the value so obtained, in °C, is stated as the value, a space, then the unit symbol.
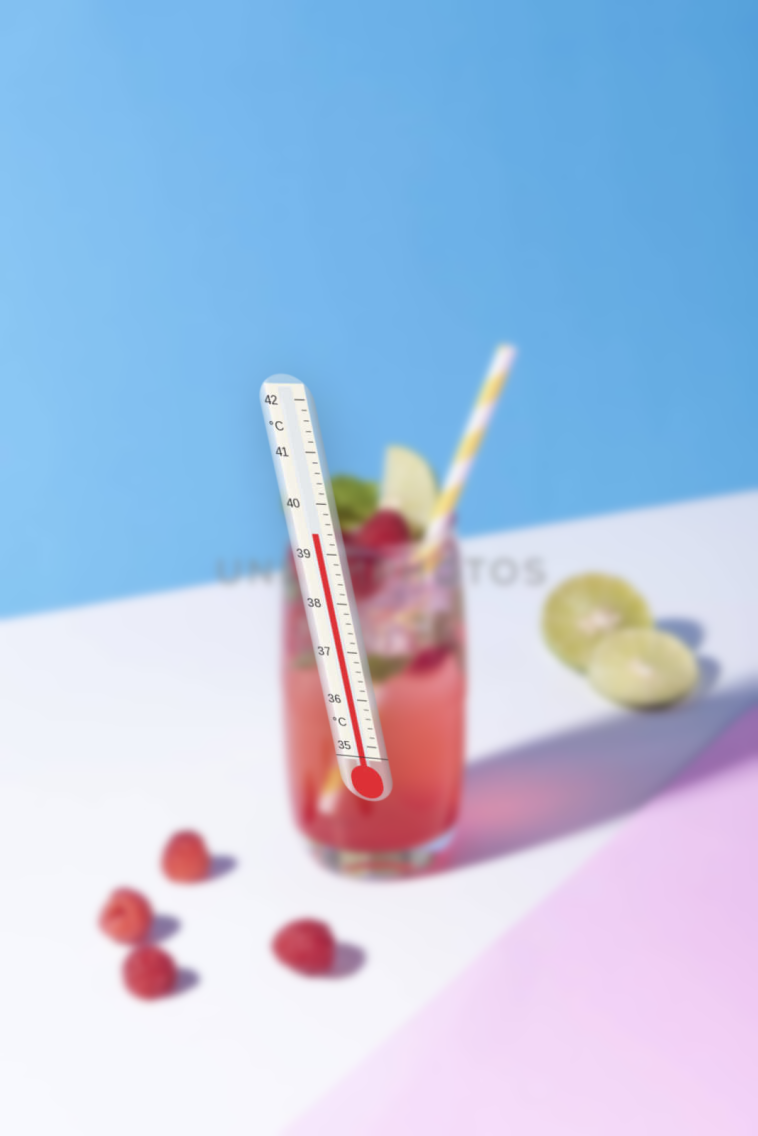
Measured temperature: 39.4 °C
